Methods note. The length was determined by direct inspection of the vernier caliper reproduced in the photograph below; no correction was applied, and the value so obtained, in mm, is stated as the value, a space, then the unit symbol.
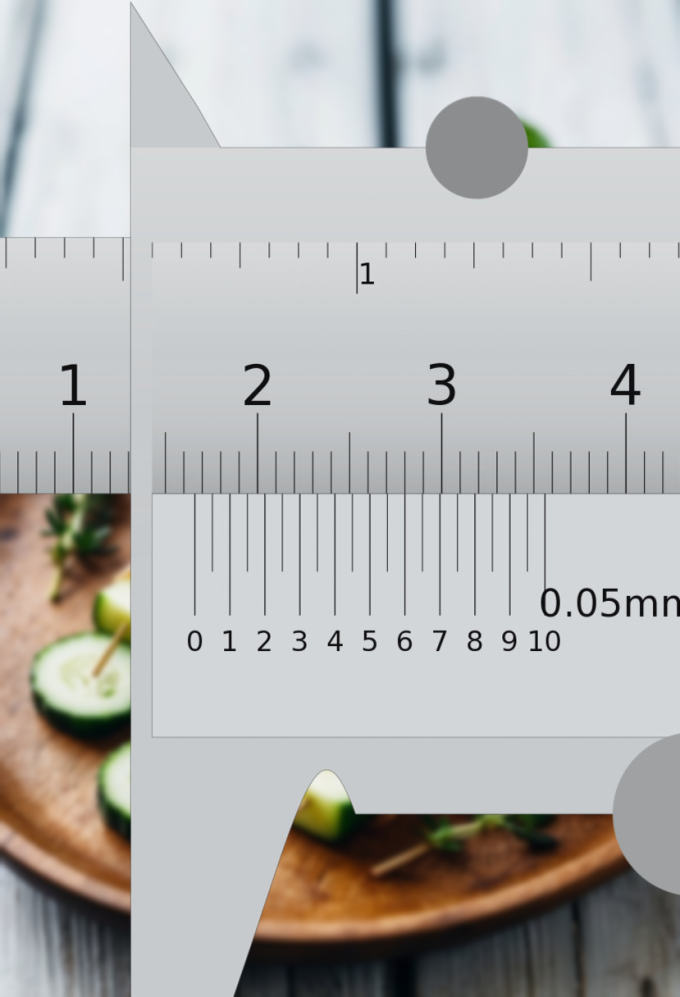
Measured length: 16.6 mm
